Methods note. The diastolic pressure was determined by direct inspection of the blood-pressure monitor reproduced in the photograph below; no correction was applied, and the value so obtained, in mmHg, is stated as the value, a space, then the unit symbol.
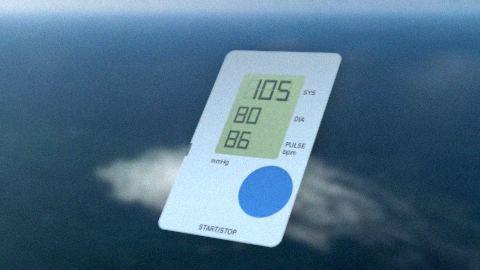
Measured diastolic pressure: 80 mmHg
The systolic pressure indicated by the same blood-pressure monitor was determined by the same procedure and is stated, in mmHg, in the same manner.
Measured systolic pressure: 105 mmHg
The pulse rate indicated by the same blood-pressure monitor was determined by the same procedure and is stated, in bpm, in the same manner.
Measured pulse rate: 86 bpm
